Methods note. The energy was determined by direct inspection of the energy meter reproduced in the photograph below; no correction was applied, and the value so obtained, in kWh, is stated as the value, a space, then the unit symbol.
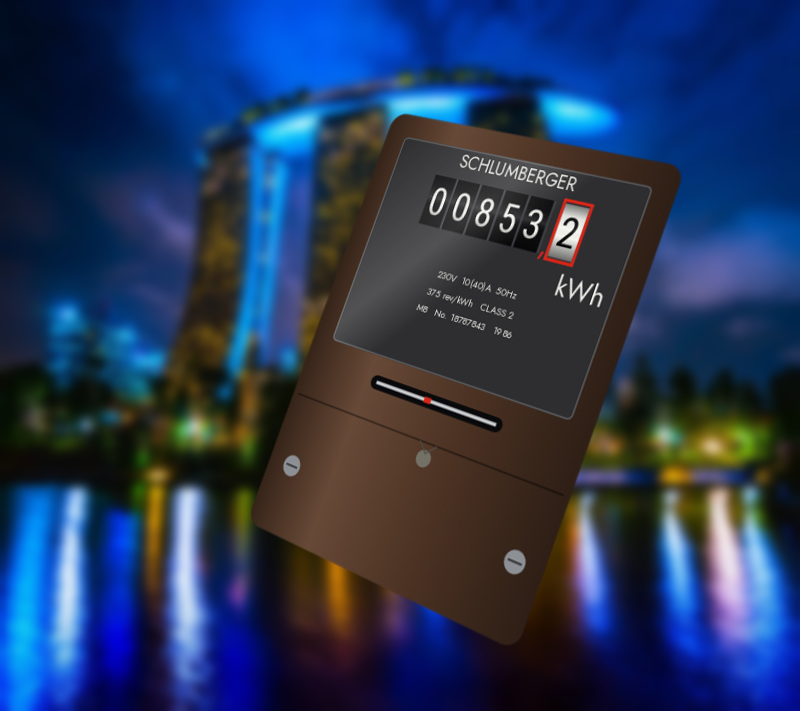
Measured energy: 853.2 kWh
